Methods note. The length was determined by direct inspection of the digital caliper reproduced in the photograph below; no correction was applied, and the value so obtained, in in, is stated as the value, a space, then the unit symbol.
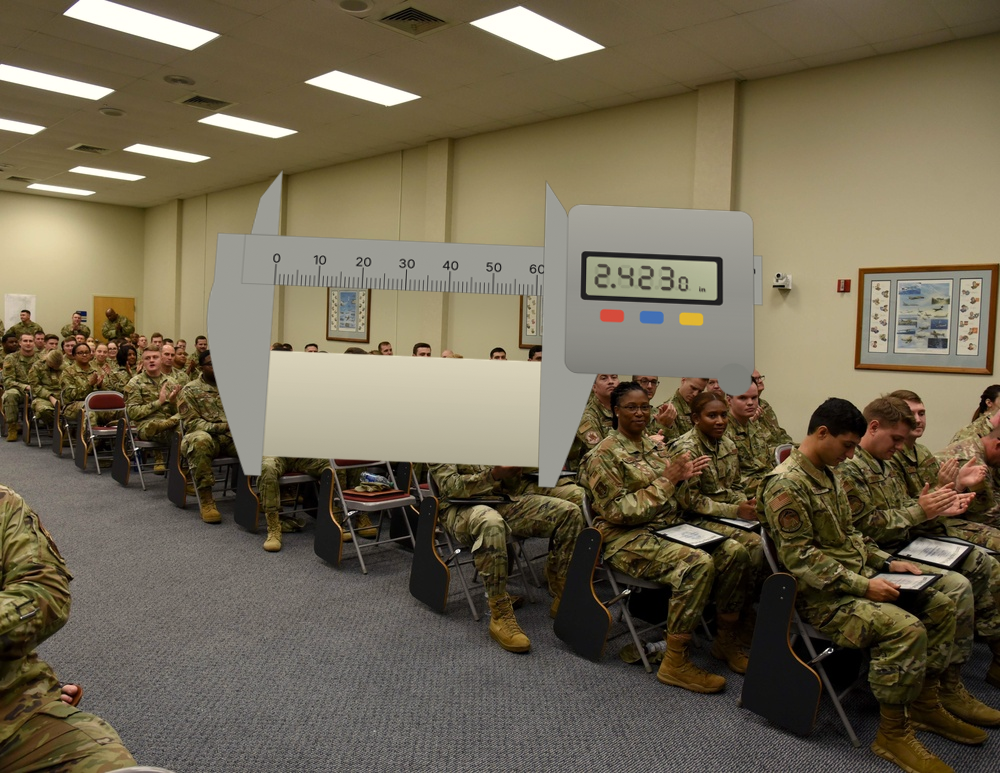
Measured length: 2.4230 in
